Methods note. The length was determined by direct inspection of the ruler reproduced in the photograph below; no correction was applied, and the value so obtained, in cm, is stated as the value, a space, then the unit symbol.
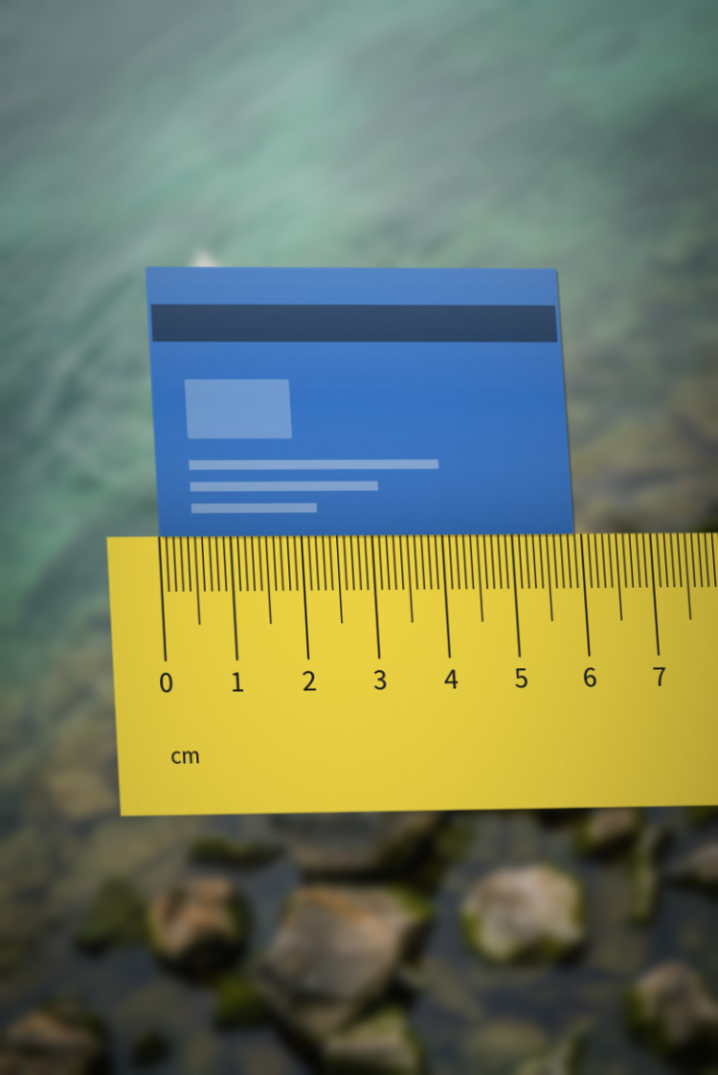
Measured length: 5.9 cm
